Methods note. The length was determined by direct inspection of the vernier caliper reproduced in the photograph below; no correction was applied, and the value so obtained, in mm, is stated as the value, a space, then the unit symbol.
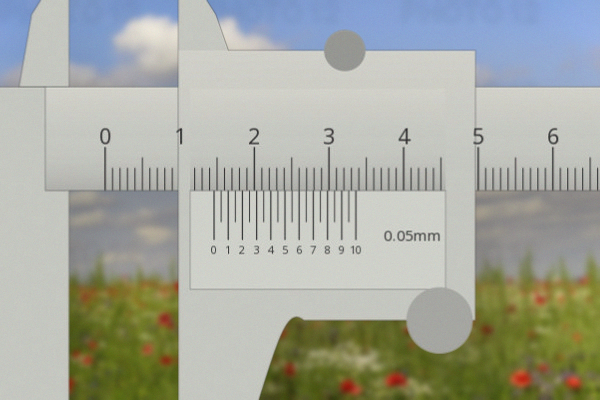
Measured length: 14.6 mm
